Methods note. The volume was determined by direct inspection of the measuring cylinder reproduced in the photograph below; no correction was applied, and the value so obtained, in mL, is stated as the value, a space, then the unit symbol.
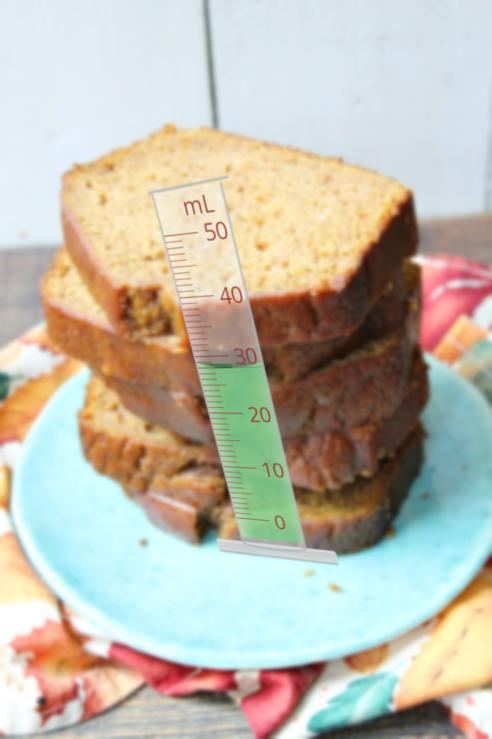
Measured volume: 28 mL
